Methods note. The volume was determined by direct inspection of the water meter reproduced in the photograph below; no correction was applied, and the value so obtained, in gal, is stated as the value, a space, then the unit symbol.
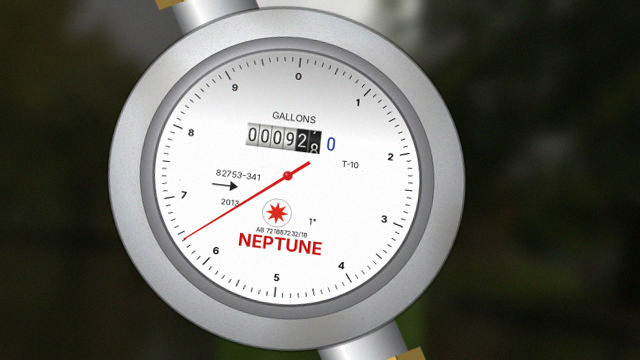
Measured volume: 9276.4 gal
